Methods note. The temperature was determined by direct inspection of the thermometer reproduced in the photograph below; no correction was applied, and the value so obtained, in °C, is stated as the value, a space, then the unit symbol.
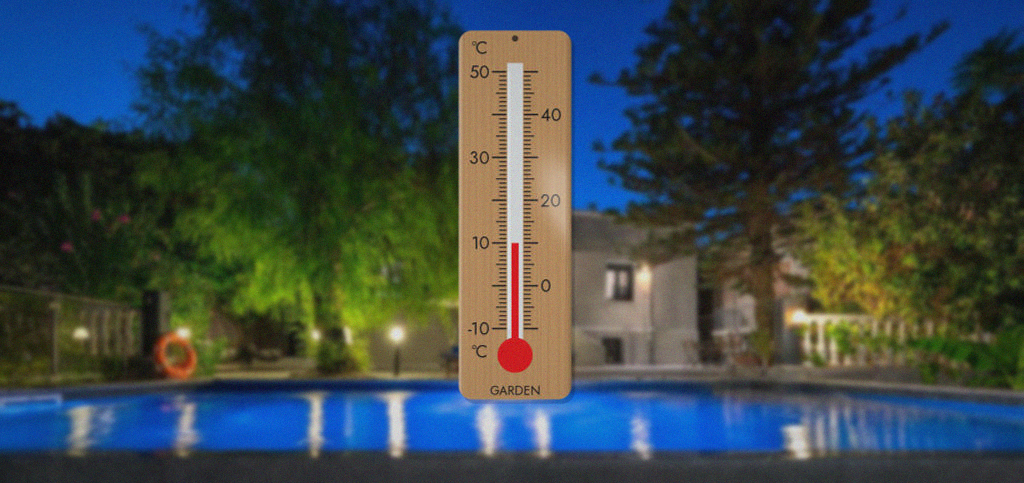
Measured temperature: 10 °C
